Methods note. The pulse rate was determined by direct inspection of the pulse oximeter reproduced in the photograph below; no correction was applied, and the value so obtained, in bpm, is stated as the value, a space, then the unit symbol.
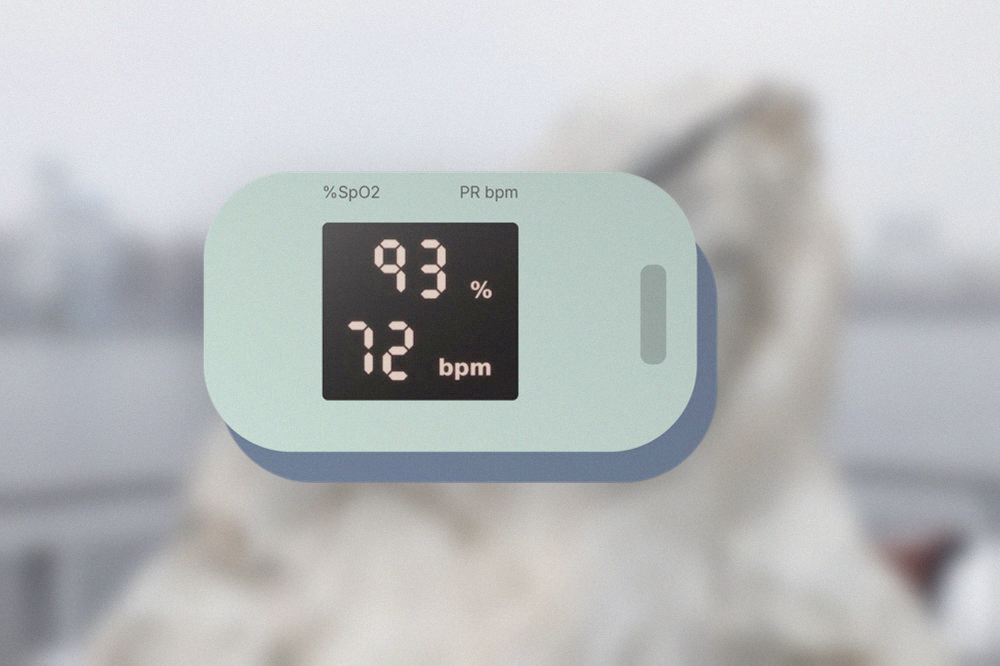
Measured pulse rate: 72 bpm
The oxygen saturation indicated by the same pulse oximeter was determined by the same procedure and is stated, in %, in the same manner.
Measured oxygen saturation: 93 %
